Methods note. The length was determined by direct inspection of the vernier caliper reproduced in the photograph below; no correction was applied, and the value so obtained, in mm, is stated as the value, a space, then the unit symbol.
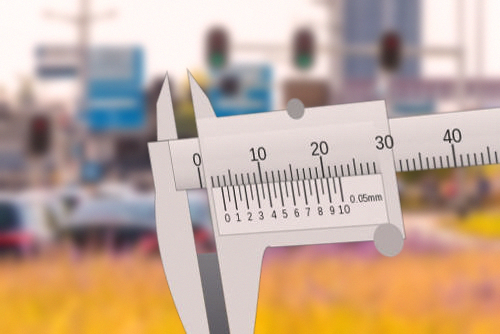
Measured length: 3.4 mm
